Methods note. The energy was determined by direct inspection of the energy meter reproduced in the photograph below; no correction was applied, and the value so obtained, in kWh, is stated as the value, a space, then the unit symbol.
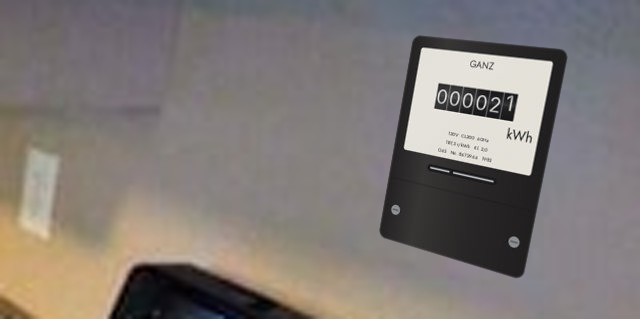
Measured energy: 21 kWh
